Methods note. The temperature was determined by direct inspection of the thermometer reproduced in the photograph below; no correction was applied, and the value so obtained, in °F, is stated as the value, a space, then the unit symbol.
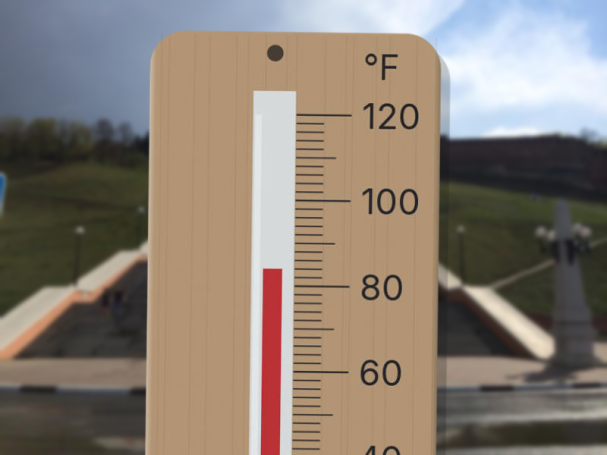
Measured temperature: 84 °F
